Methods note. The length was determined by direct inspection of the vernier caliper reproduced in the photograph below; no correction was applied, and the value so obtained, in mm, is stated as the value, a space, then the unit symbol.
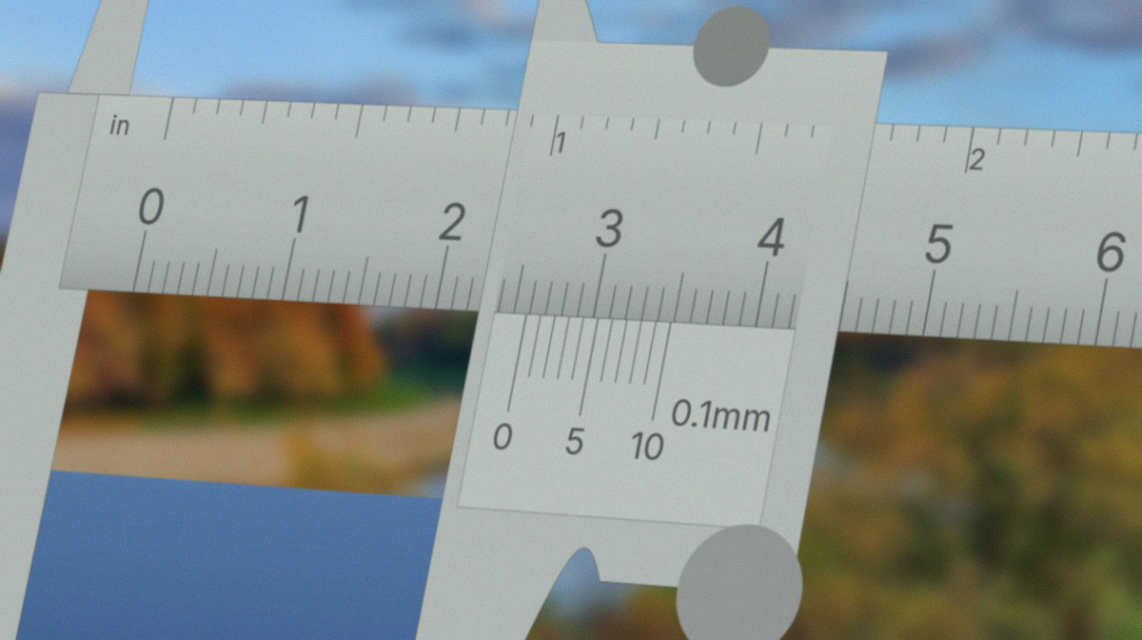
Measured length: 25.8 mm
